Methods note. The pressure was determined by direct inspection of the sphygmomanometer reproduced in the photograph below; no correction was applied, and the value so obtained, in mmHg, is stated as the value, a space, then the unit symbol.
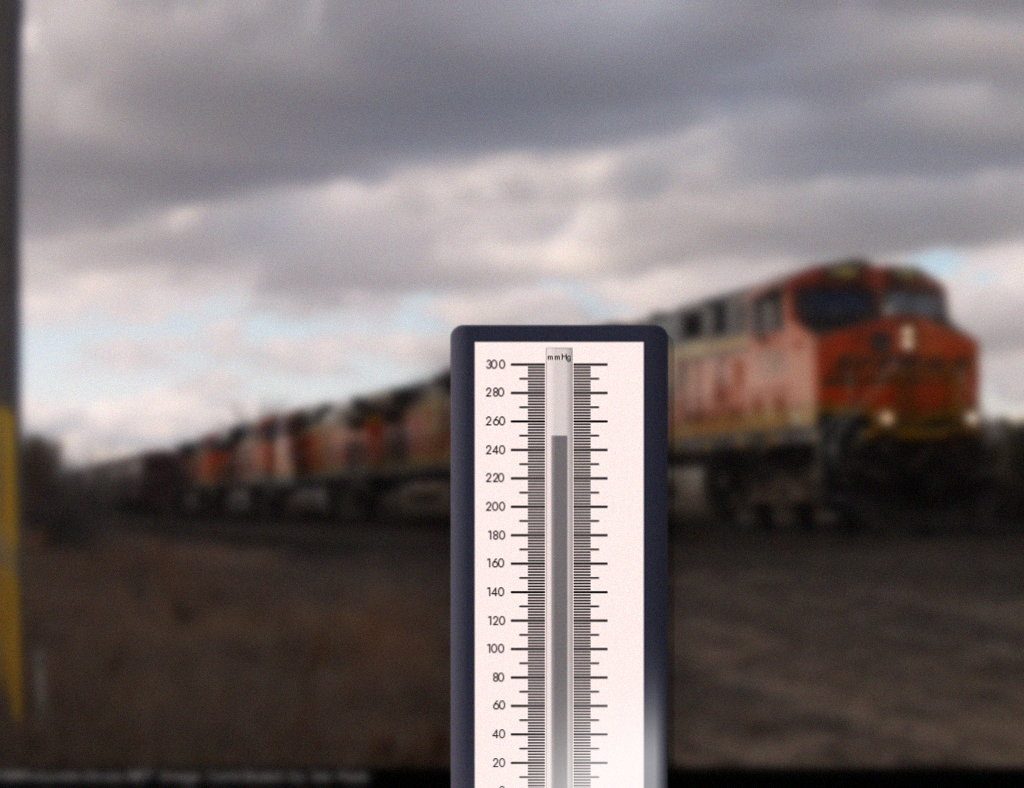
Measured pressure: 250 mmHg
